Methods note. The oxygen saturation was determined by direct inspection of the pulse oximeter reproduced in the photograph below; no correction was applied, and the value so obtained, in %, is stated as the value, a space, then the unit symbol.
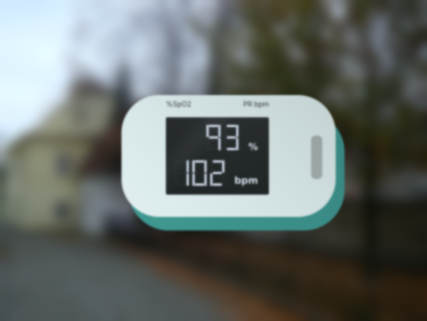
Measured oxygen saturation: 93 %
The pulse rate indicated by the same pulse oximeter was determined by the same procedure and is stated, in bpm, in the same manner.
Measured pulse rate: 102 bpm
